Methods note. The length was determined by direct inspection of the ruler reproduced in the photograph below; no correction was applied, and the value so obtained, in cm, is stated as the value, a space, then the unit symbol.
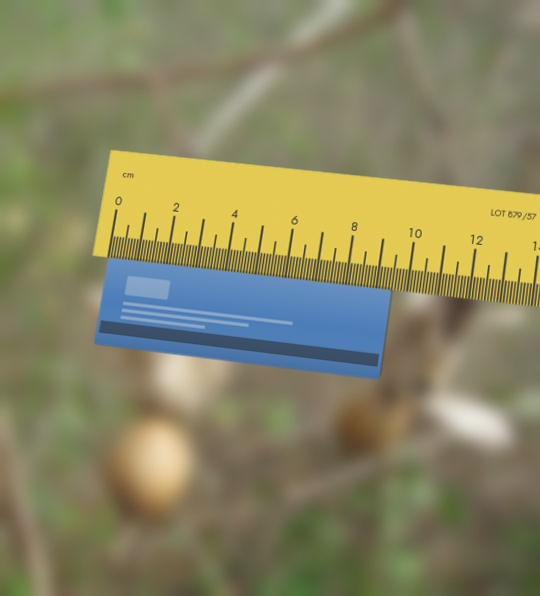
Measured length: 9.5 cm
